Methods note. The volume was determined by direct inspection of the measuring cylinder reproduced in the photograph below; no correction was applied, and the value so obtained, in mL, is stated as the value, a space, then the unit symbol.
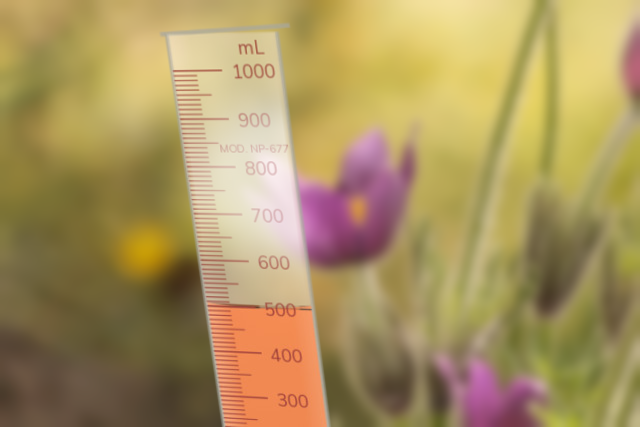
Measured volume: 500 mL
